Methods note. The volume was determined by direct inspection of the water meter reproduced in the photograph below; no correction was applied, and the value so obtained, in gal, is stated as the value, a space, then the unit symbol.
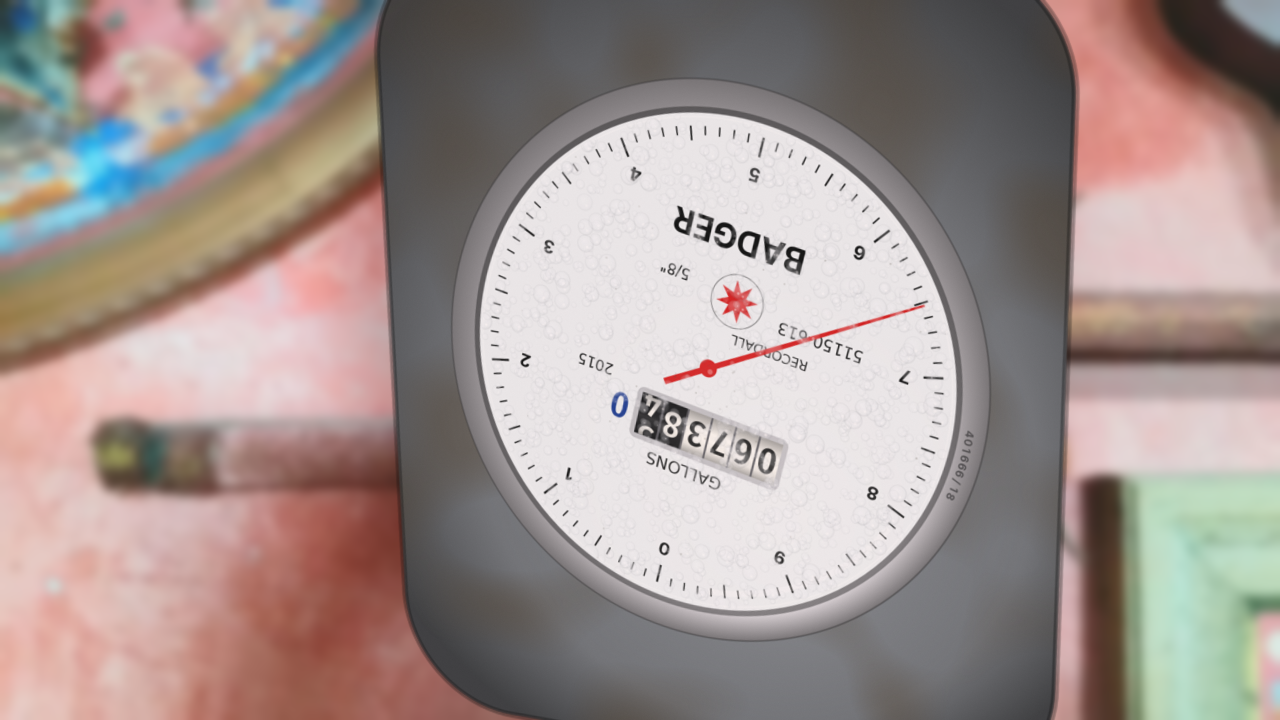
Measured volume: 673836.5 gal
